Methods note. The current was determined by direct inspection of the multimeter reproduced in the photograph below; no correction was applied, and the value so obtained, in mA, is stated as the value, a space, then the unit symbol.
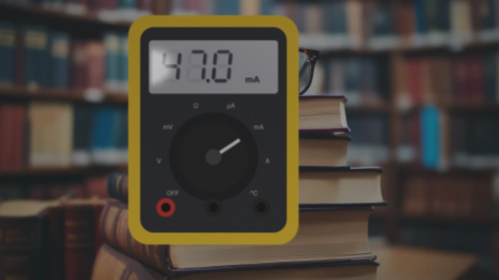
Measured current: 47.0 mA
